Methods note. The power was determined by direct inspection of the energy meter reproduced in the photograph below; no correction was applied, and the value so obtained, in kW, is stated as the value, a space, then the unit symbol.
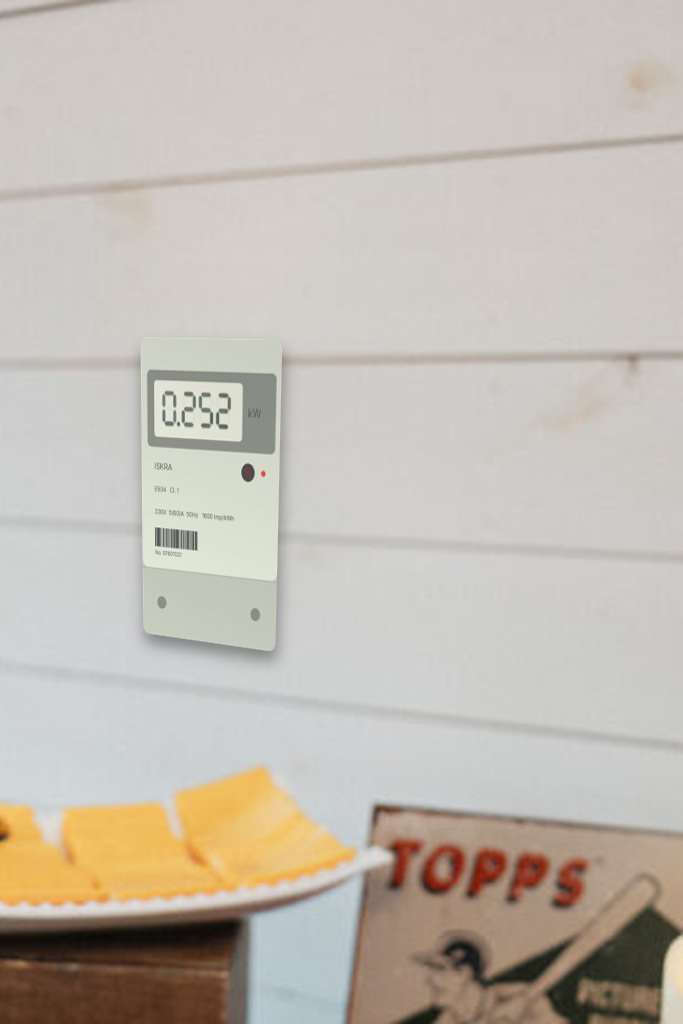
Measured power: 0.252 kW
